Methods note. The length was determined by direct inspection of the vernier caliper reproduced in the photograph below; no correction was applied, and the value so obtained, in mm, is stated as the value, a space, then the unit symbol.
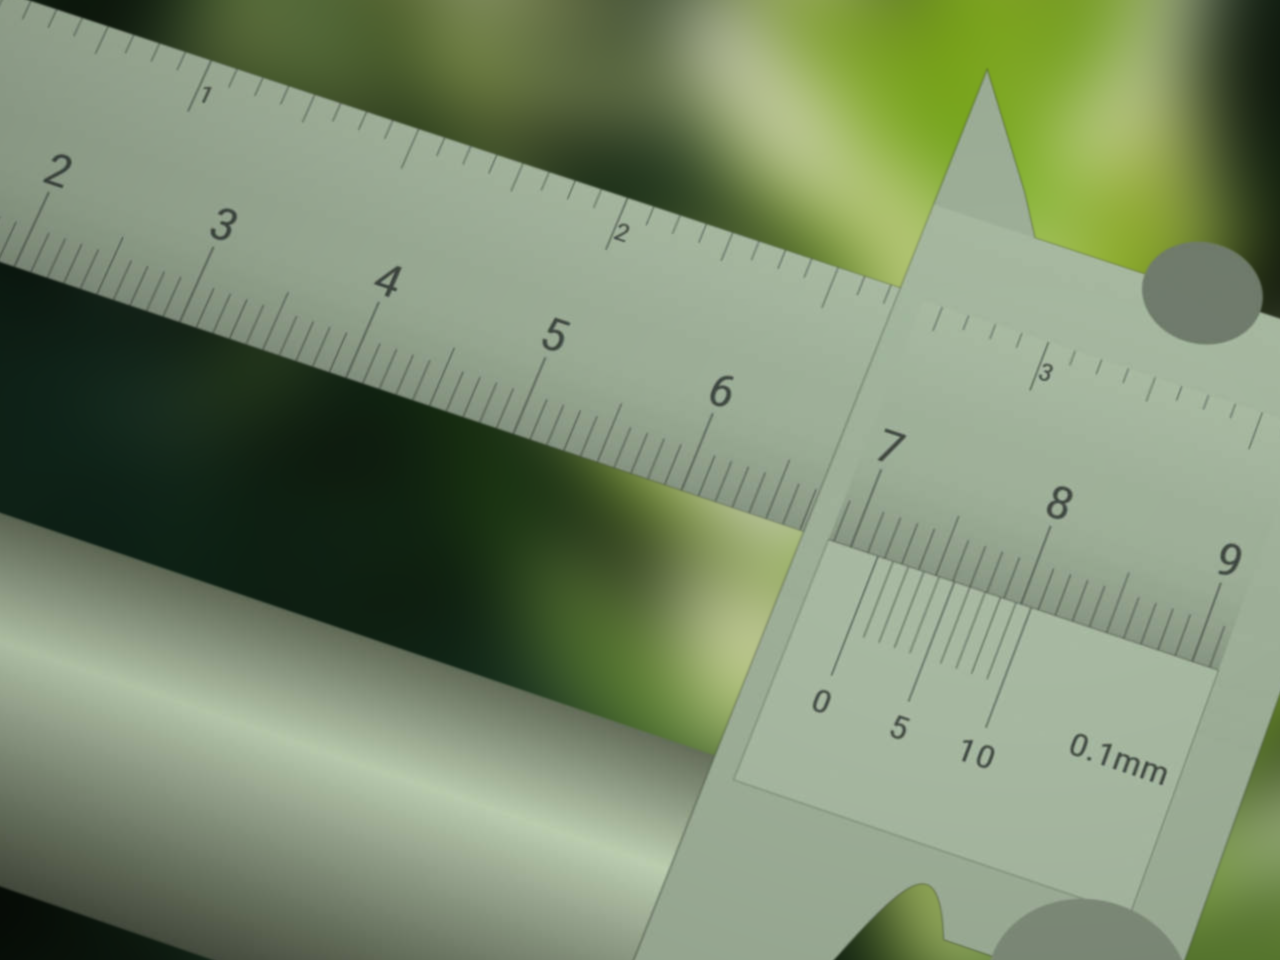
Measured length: 71.6 mm
